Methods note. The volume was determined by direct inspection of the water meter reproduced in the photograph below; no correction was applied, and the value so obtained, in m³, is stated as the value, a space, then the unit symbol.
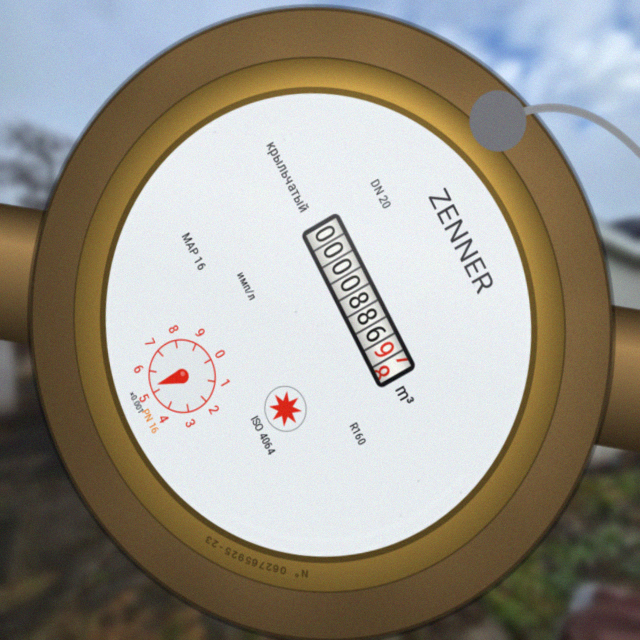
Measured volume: 886.975 m³
